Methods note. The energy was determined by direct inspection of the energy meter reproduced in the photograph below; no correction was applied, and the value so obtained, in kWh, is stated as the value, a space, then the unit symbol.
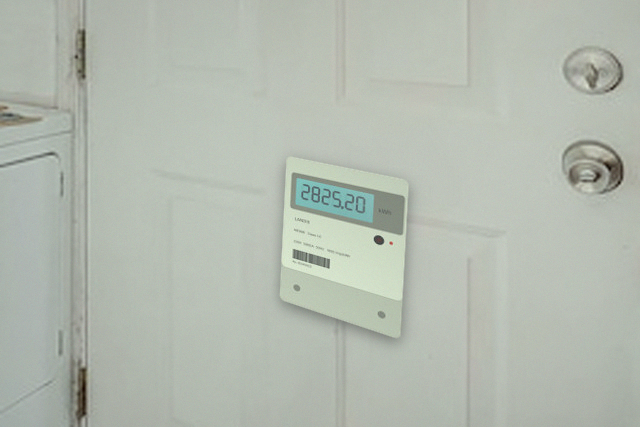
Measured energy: 2825.20 kWh
